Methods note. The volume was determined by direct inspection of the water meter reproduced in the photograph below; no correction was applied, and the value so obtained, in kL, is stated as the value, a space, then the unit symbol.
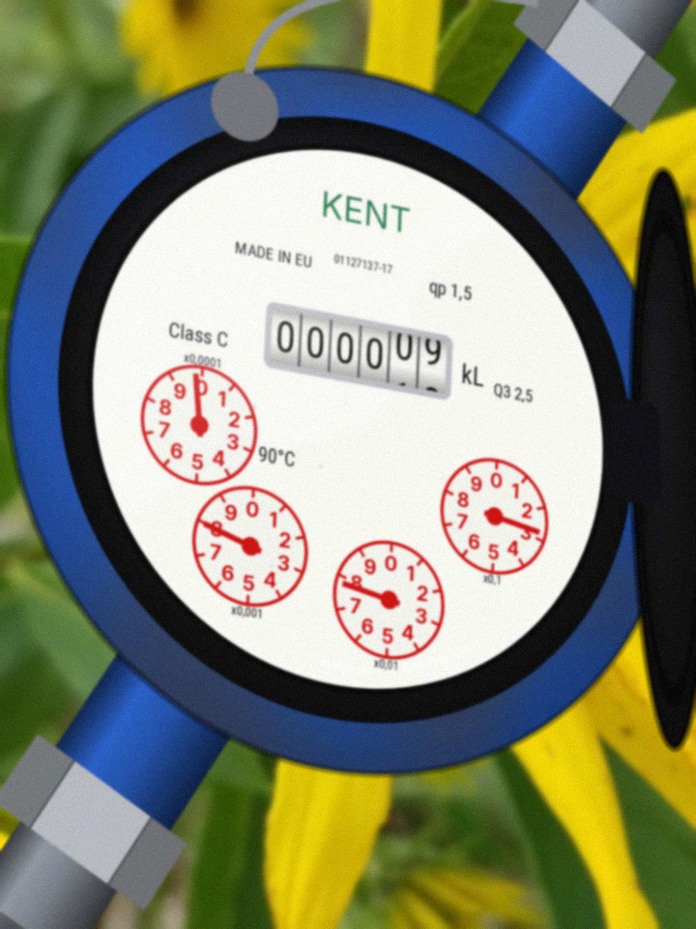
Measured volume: 9.2779 kL
